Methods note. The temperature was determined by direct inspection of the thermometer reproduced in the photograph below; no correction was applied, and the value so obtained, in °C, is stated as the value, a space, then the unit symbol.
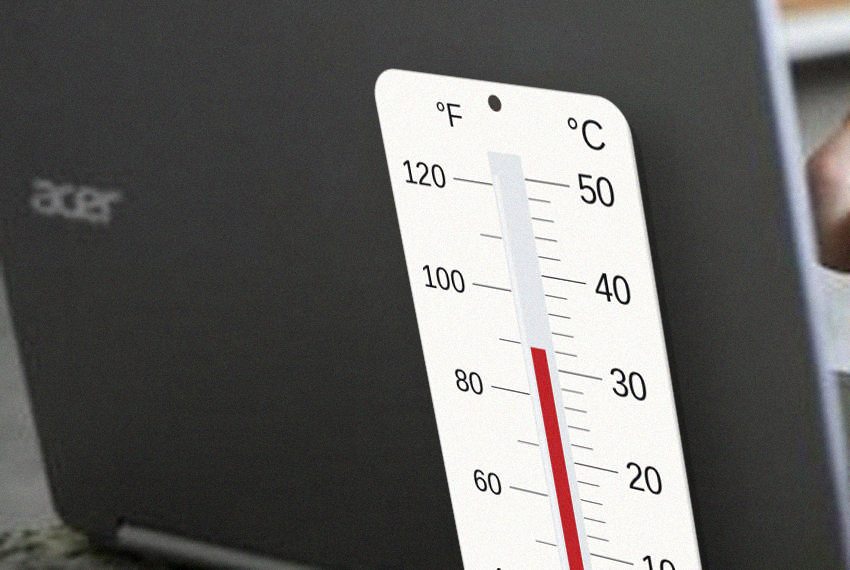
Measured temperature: 32 °C
